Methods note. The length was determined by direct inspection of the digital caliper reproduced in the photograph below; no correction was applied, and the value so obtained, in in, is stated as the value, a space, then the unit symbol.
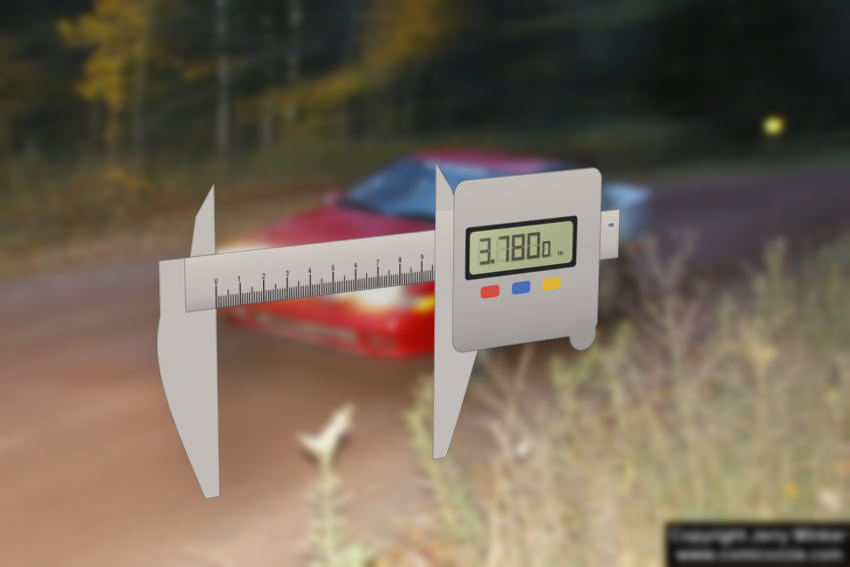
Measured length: 3.7800 in
